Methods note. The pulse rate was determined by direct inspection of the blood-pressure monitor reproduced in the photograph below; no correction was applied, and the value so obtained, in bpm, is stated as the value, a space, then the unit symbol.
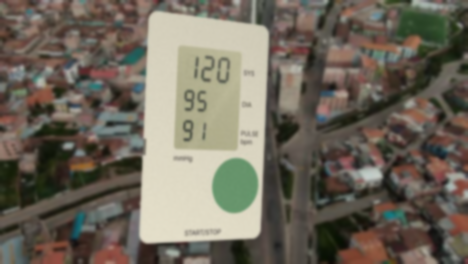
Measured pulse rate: 91 bpm
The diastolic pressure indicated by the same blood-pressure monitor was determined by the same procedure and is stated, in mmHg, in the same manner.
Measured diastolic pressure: 95 mmHg
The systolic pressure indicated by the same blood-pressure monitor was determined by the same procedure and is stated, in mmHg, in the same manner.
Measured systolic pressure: 120 mmHg
